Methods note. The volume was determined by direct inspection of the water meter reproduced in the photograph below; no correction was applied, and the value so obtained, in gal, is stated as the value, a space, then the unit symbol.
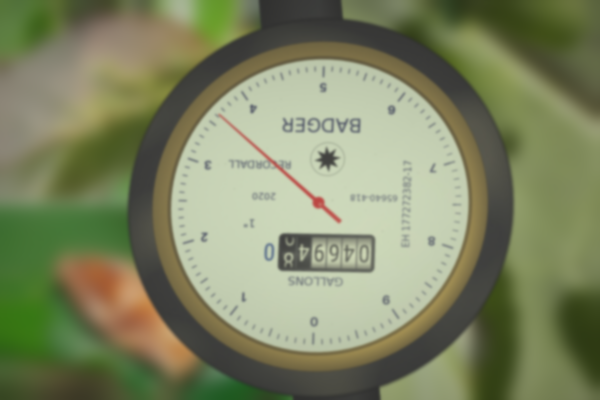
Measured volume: 469483.6 gal
